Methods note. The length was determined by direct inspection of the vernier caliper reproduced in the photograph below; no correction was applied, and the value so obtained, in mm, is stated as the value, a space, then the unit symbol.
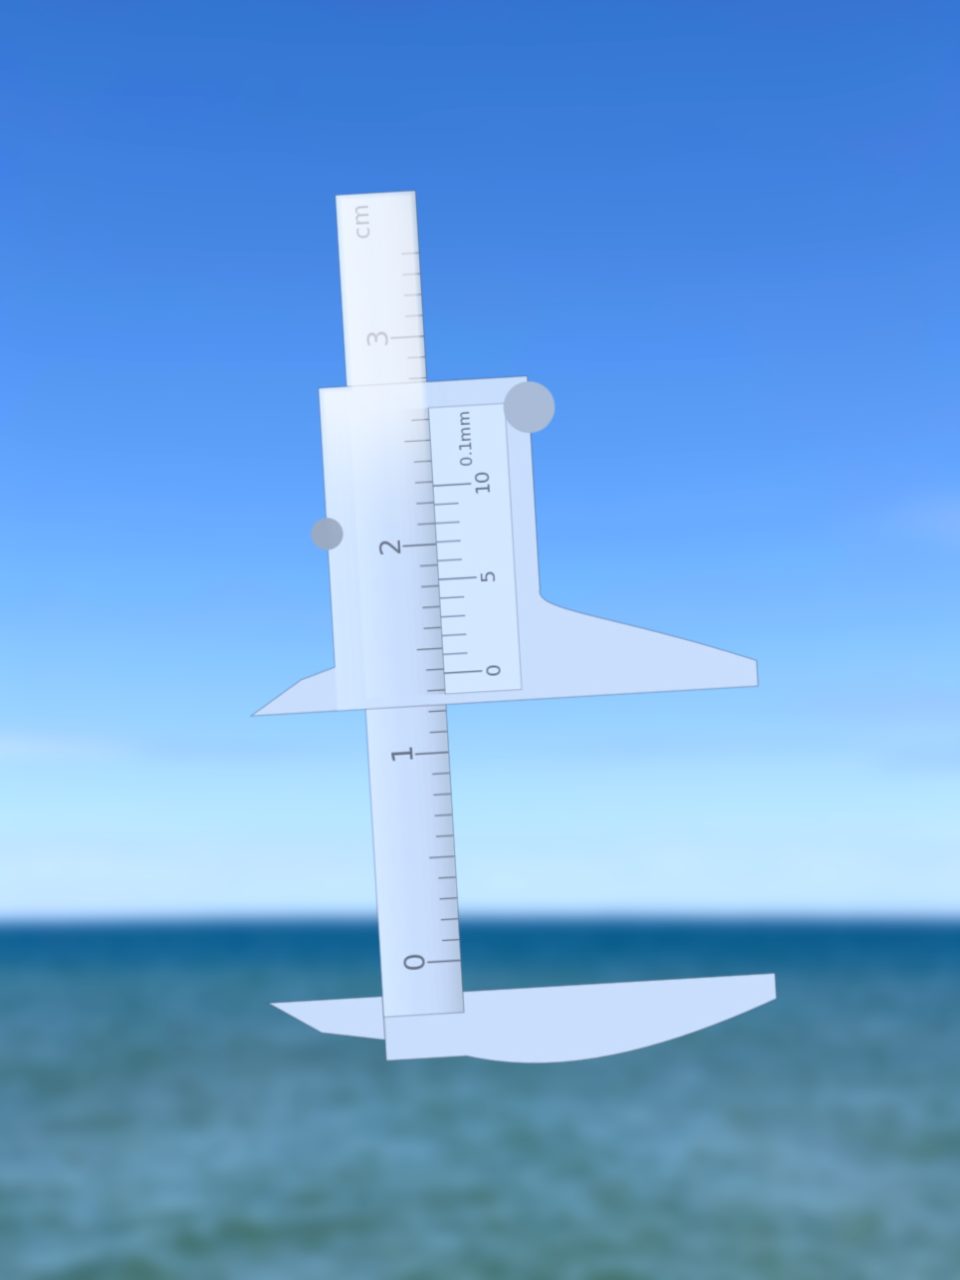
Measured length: 13.8 mm
